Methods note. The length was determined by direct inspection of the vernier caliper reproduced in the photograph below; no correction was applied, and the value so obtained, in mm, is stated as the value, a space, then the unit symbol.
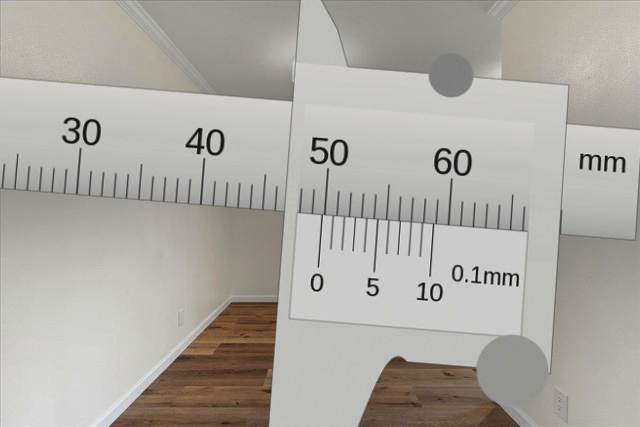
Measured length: 49.8 mm
